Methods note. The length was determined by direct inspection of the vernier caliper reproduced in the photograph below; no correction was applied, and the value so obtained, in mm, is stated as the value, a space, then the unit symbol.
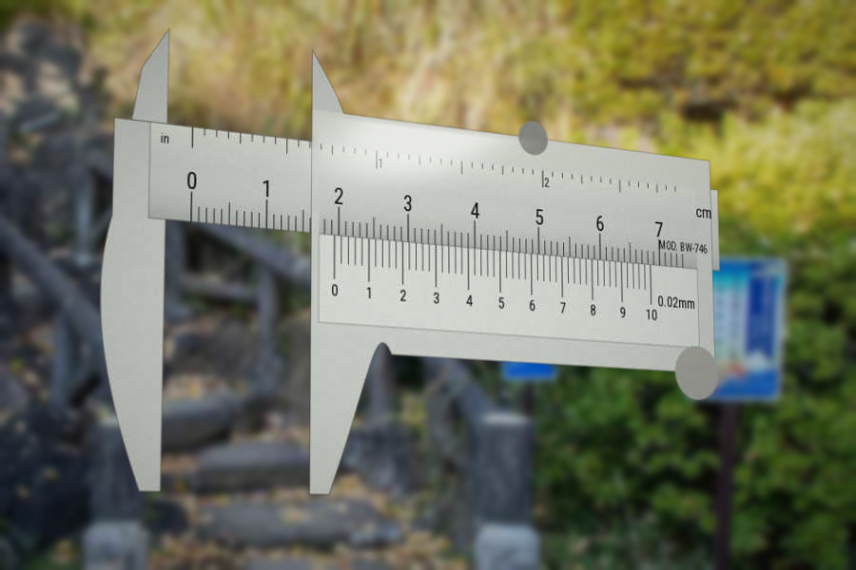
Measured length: 19.4 mm
